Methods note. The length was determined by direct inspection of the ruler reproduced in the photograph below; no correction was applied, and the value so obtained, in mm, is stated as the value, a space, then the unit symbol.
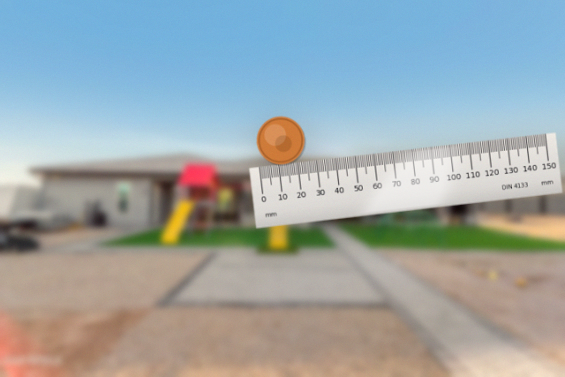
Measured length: 25 mm
